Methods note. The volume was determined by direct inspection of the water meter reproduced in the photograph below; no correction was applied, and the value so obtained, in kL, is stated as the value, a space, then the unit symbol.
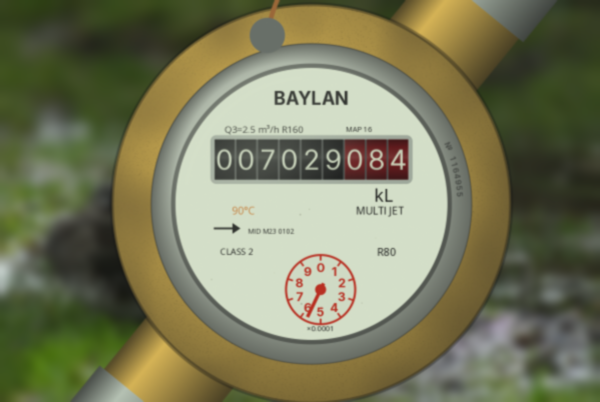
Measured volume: 7029.0845 kL
